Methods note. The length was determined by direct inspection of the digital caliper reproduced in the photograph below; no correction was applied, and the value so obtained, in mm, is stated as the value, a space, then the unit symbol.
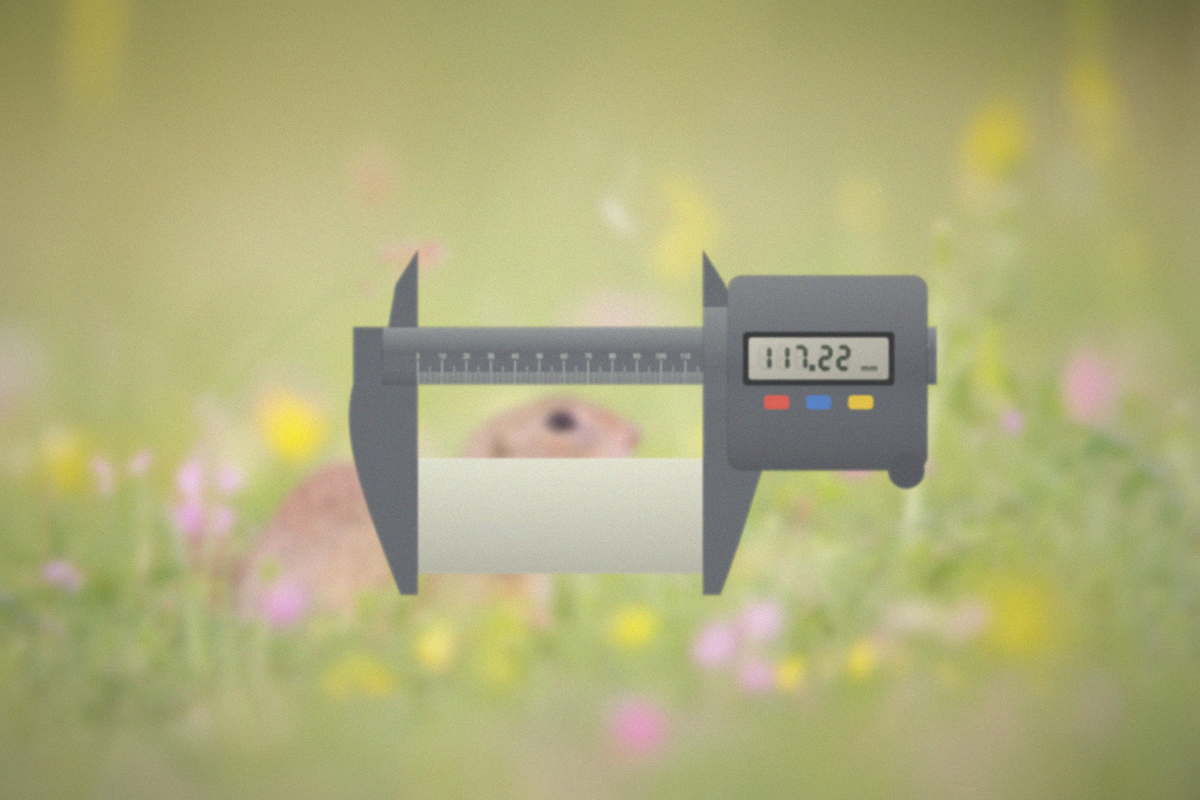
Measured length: 117.22 mm
